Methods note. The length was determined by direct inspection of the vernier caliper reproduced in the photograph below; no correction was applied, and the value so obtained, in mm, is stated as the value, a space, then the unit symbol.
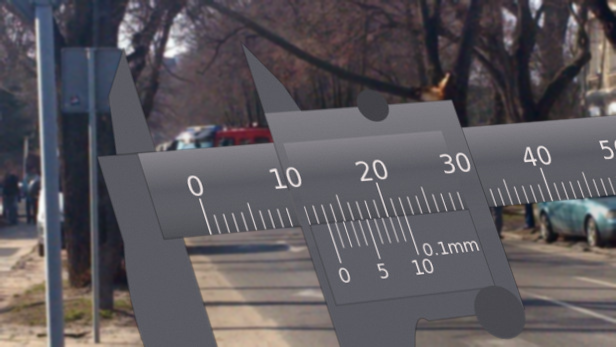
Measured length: 13.0 mm
